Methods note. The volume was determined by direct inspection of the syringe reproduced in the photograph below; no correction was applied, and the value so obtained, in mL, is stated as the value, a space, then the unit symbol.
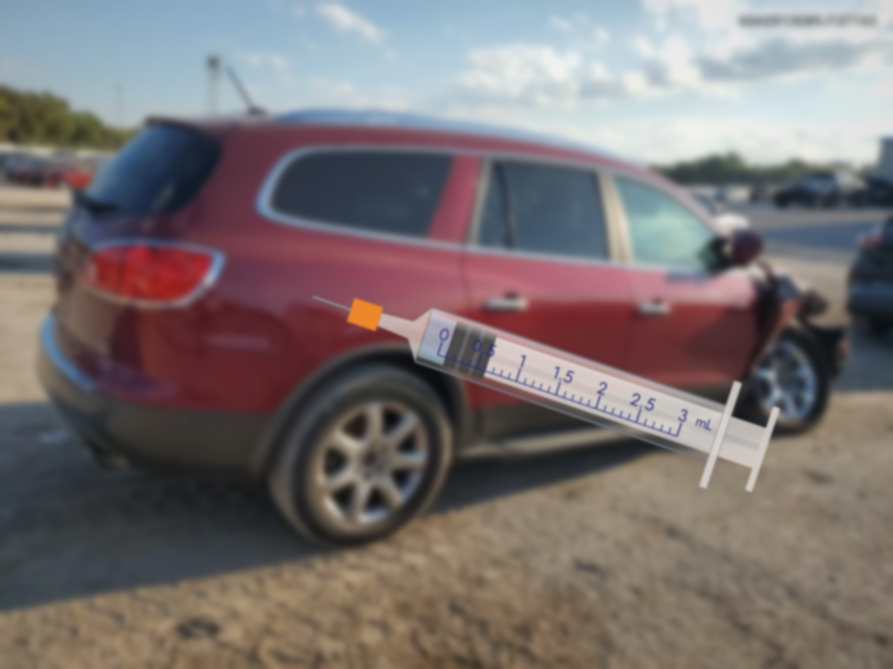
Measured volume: 0.1 mL
